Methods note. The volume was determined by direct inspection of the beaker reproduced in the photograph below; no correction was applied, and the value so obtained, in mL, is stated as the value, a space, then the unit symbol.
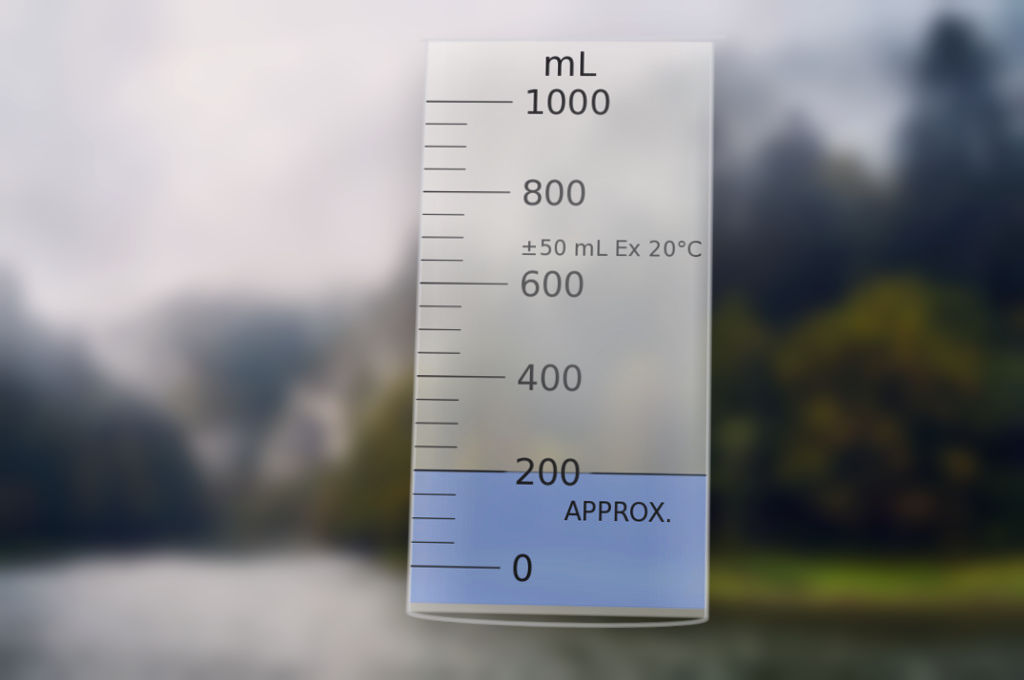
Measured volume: 200 mL
